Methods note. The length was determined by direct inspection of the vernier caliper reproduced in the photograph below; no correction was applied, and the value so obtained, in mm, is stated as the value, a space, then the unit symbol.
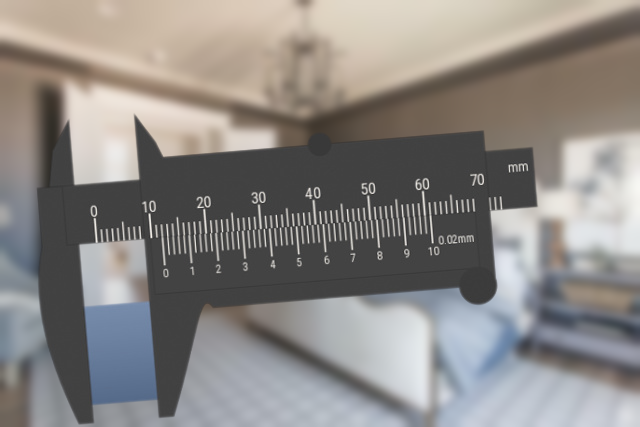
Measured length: 12.0 mm
